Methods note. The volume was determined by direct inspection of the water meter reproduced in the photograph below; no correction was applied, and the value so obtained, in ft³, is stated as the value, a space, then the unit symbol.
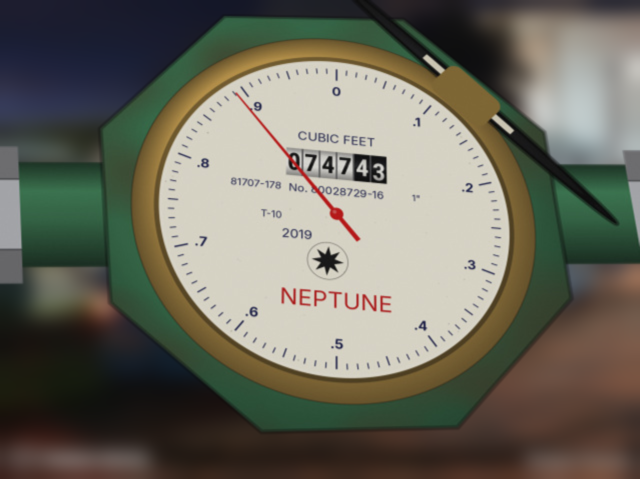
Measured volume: 74742.89 ft³
